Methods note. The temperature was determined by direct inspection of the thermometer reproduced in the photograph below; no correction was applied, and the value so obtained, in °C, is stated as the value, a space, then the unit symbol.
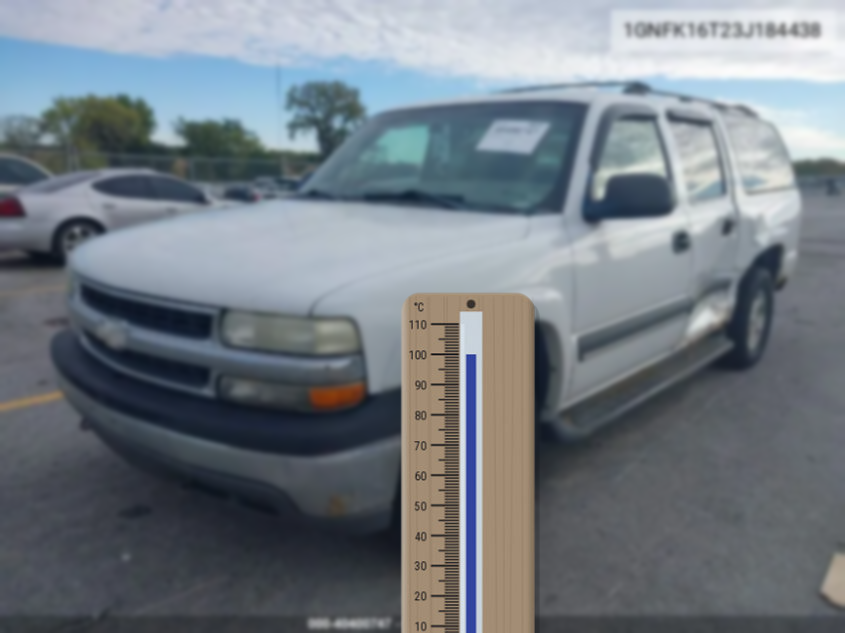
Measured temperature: 100 °C
